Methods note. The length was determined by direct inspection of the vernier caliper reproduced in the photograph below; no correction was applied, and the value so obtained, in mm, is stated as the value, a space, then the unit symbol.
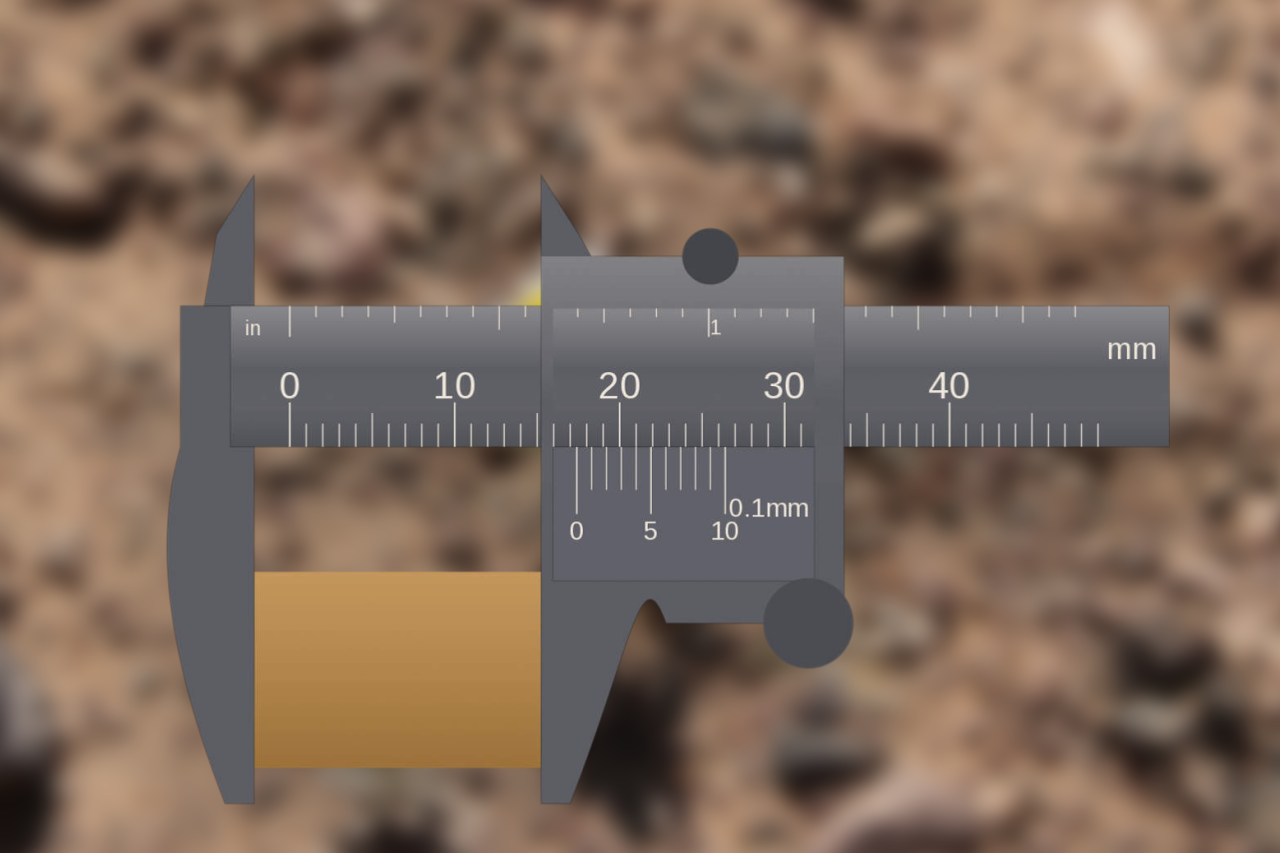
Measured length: 17.4 mm
